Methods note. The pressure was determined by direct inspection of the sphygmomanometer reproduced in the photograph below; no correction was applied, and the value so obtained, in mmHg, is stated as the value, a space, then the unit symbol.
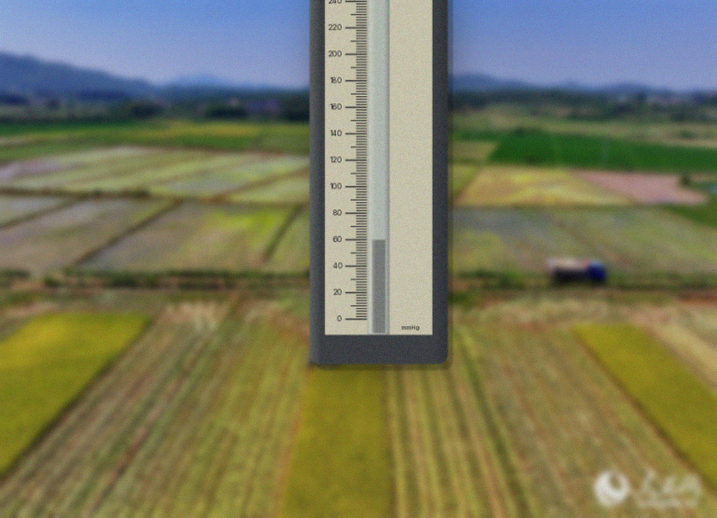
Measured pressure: 60 mmHg
